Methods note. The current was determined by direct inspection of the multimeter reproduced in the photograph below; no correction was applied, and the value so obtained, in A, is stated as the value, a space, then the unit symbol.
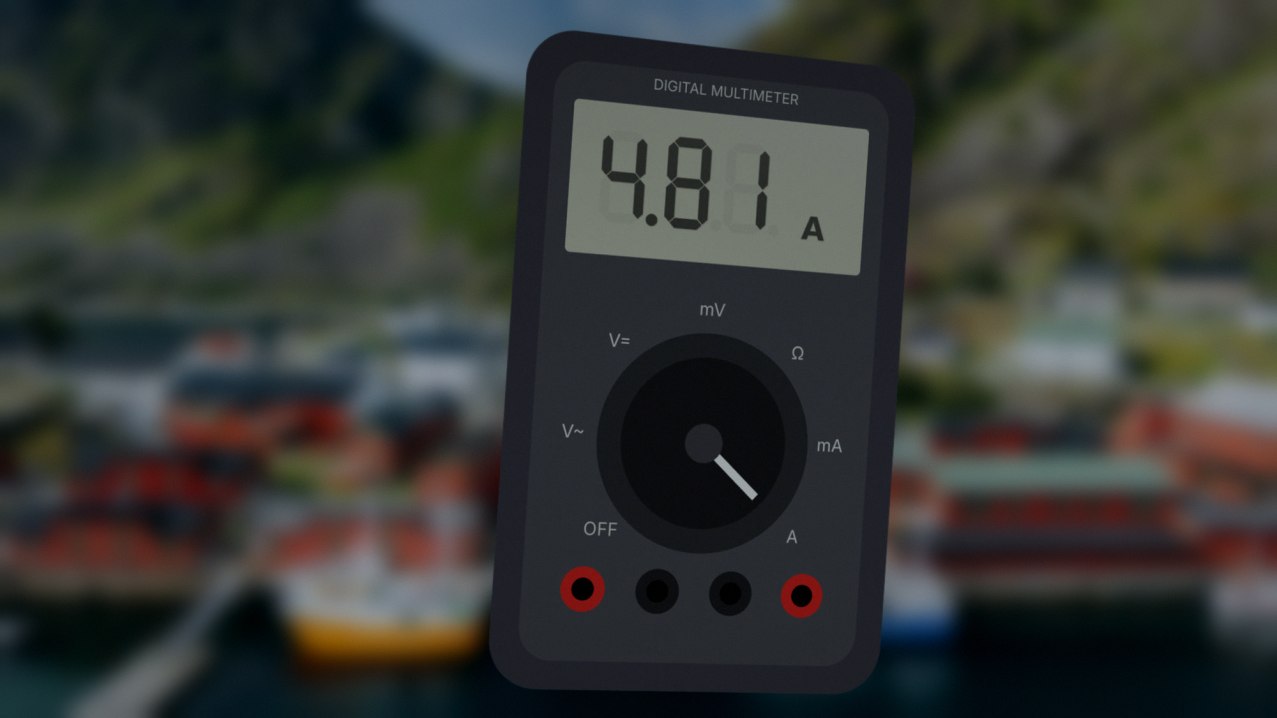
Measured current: 4.81 A
